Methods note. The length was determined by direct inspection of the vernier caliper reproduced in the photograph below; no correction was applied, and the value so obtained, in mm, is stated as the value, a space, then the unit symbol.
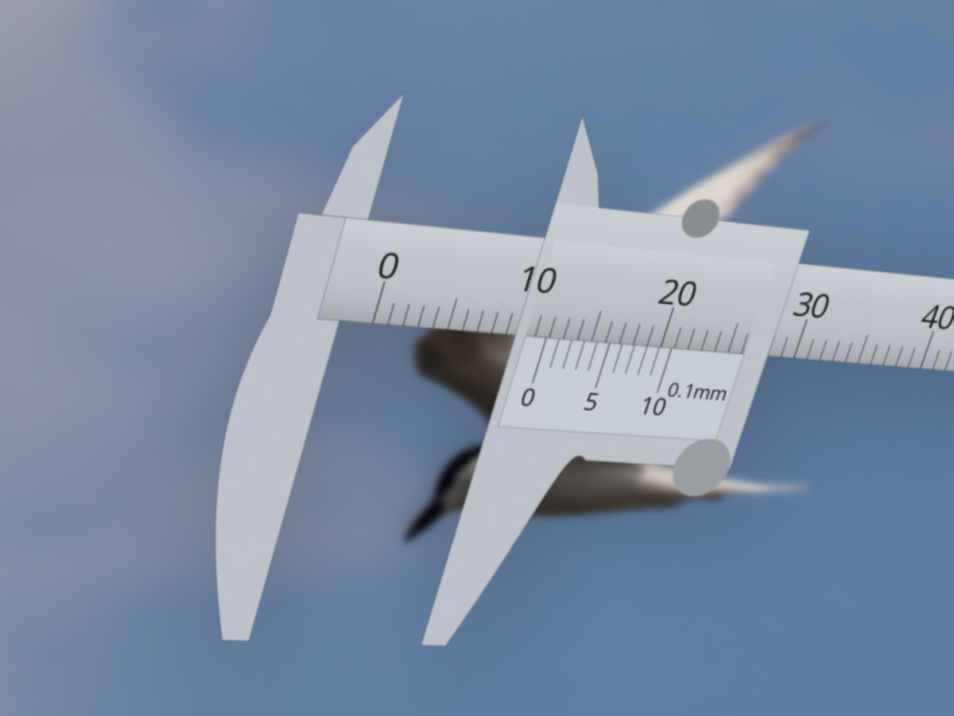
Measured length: 11.8 mm
